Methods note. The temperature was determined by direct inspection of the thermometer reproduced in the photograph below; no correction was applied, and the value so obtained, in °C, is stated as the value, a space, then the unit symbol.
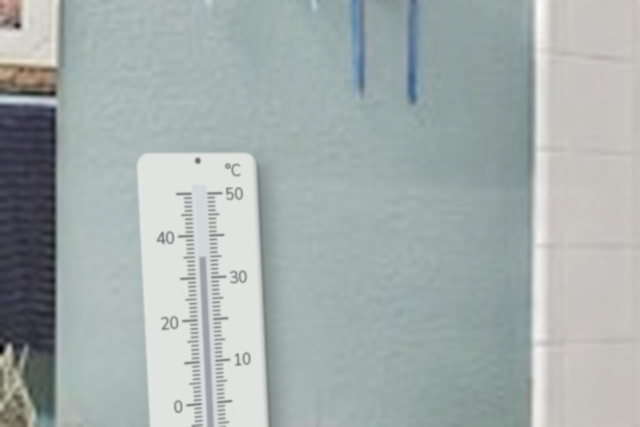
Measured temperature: 35 °C
